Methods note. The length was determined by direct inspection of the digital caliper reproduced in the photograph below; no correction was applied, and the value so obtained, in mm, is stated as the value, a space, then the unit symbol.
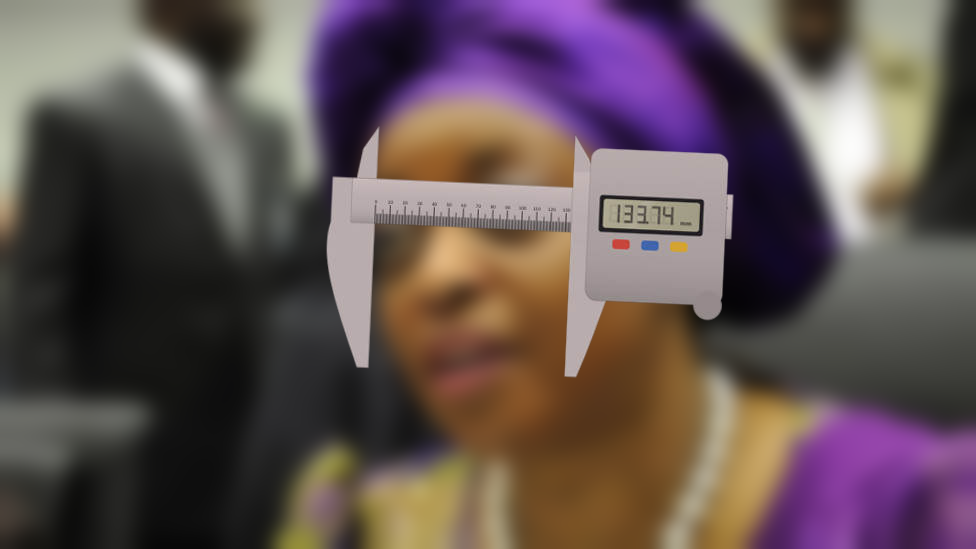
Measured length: 133.74 mm
